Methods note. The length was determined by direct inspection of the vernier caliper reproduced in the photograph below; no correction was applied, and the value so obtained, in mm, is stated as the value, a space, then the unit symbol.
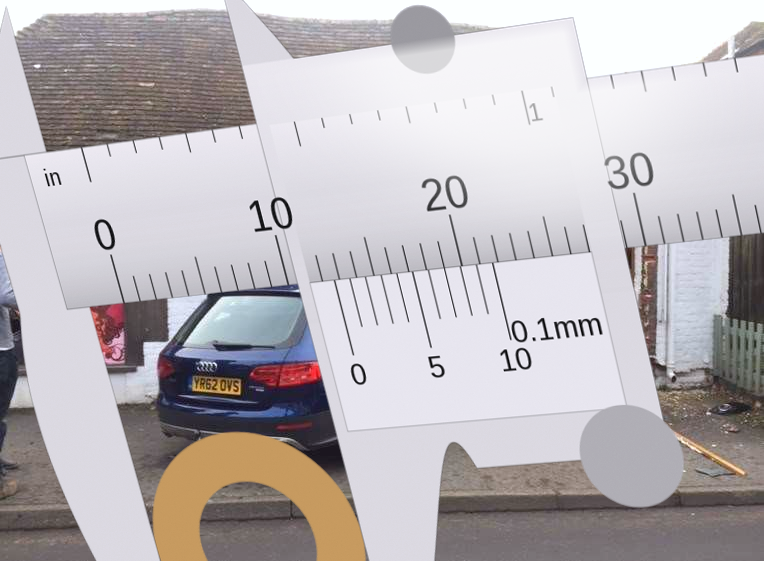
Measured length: 12.7 mm
